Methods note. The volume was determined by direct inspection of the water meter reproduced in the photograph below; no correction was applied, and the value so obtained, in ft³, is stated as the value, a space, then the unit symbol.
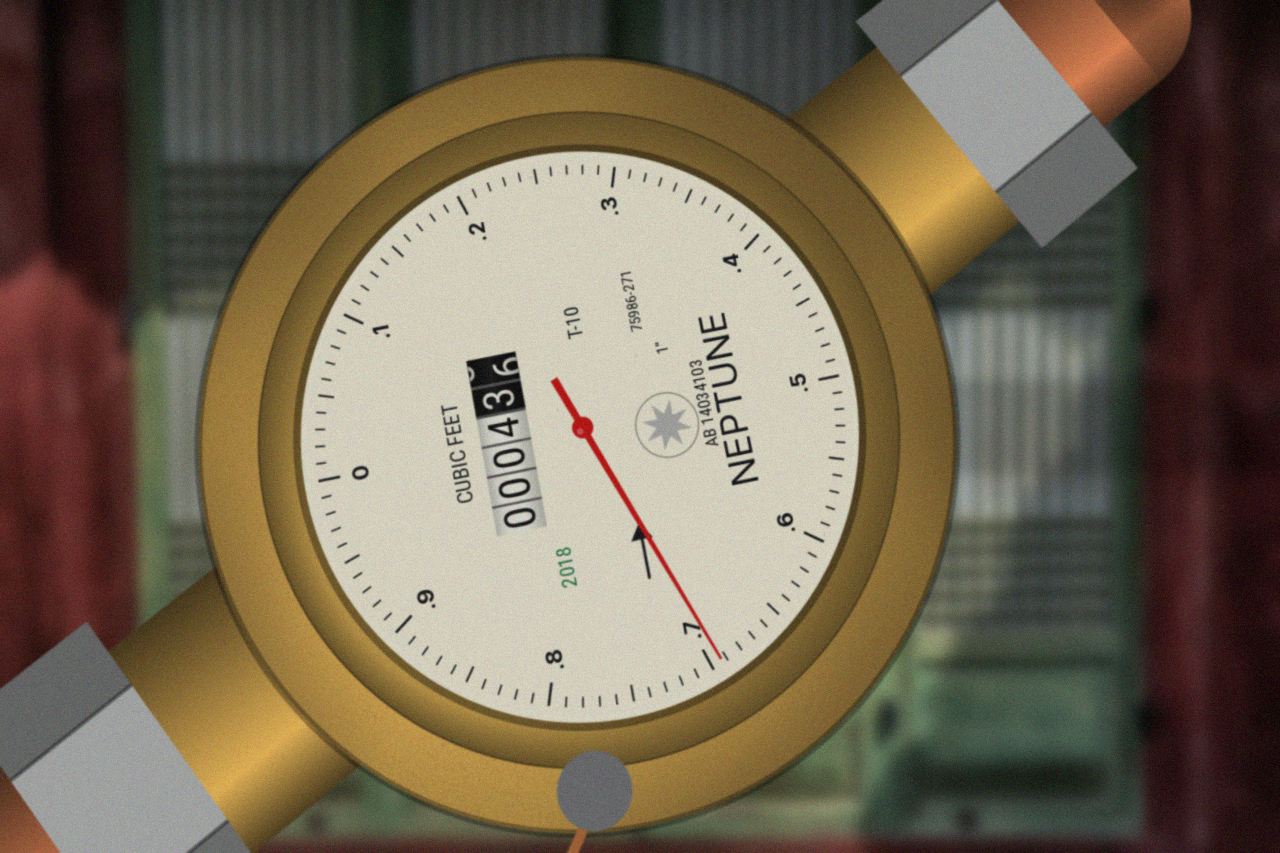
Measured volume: 435.69 ft³
